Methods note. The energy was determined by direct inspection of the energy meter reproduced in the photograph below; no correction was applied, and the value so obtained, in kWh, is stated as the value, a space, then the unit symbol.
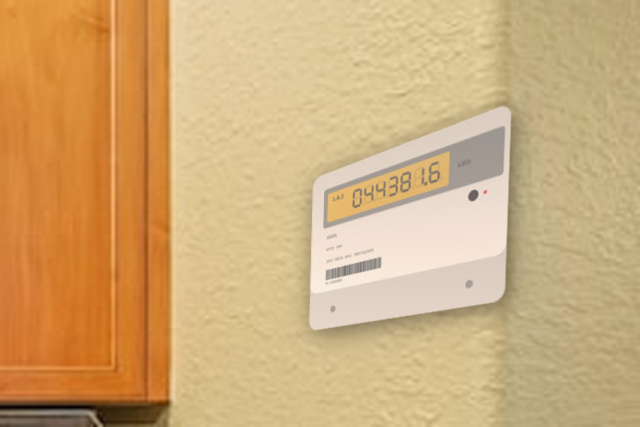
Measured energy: 44381.6 kWh
